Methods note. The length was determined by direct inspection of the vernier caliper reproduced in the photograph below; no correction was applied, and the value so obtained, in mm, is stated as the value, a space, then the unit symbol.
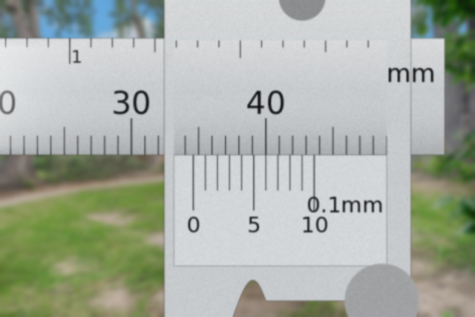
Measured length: 34.6 mm
